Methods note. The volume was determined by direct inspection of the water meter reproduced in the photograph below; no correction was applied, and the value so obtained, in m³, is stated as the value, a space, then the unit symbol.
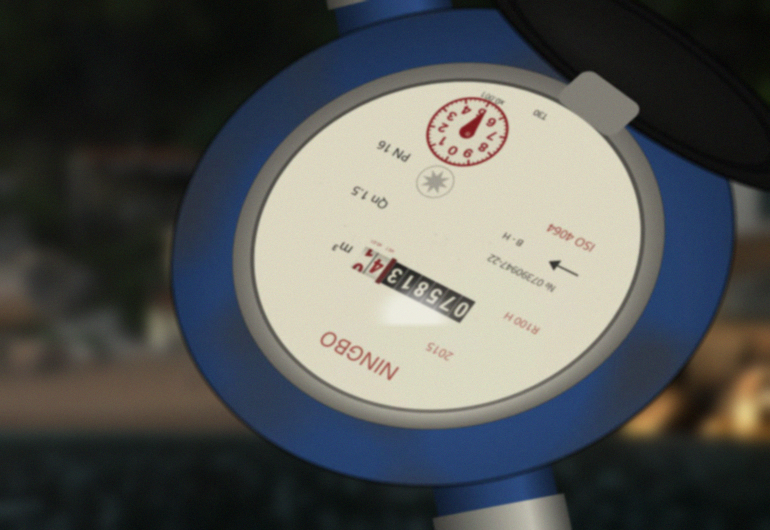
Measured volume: 75813.405 m³
